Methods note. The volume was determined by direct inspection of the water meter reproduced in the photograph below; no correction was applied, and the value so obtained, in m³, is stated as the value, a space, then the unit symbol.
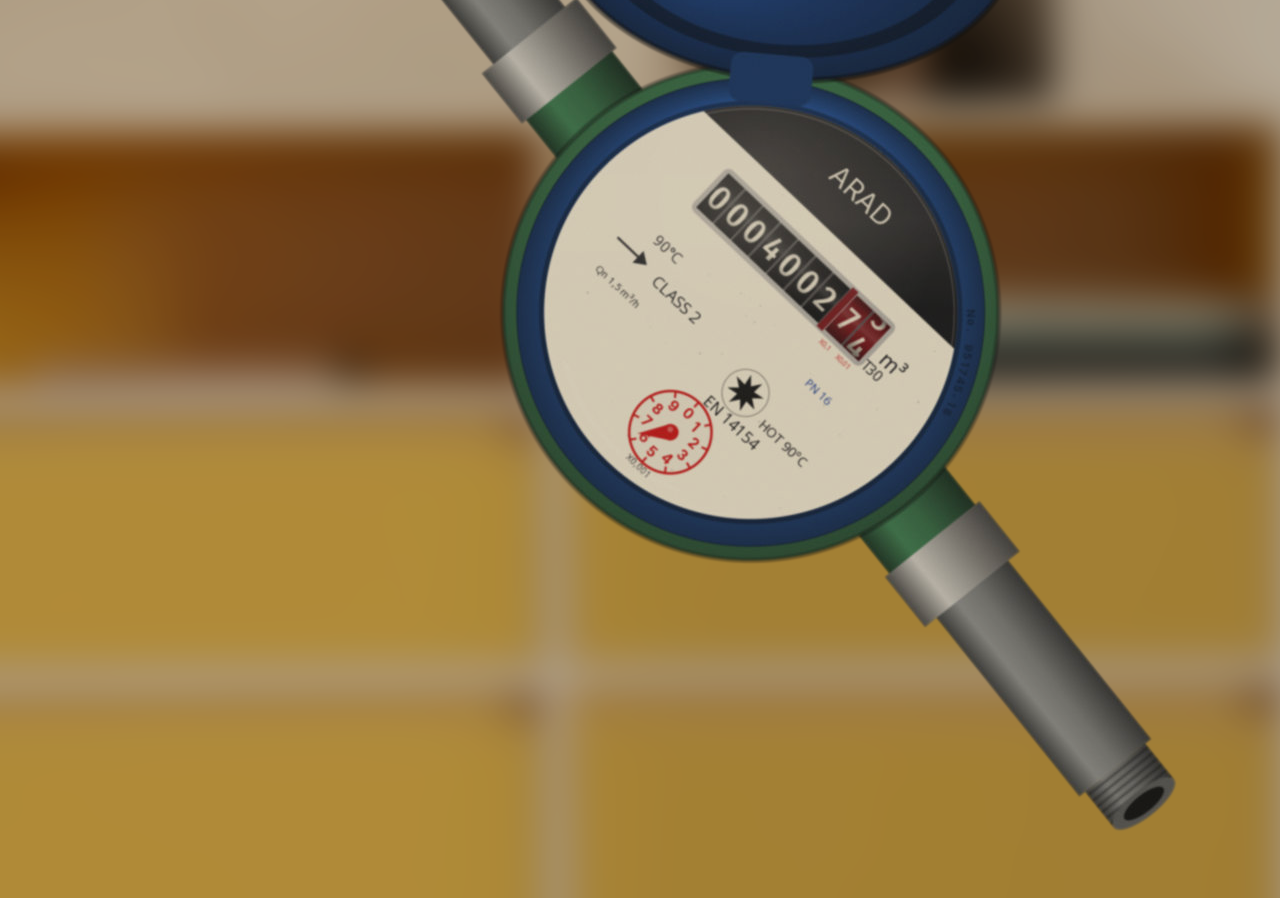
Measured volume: 4002.736 m³
